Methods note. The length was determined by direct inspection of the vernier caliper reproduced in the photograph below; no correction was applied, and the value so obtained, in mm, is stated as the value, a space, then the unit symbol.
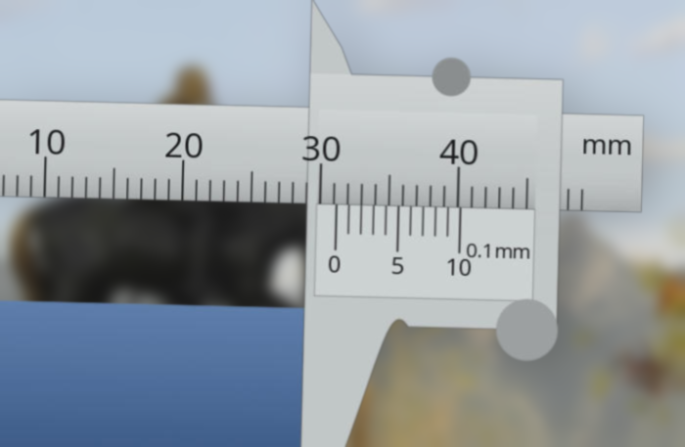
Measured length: 31.2 mm
